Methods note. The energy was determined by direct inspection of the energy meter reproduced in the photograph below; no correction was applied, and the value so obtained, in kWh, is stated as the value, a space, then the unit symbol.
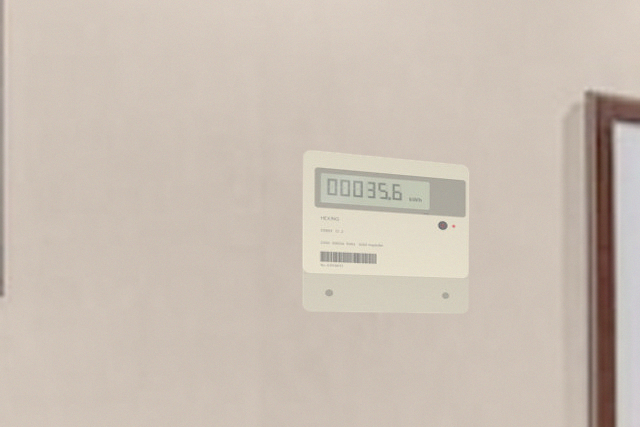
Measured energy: 35.6 kWh
